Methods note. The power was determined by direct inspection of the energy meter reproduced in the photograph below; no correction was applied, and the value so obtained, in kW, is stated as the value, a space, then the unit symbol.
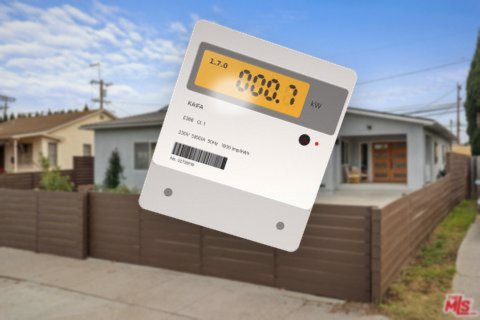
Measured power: 0.7 kW
